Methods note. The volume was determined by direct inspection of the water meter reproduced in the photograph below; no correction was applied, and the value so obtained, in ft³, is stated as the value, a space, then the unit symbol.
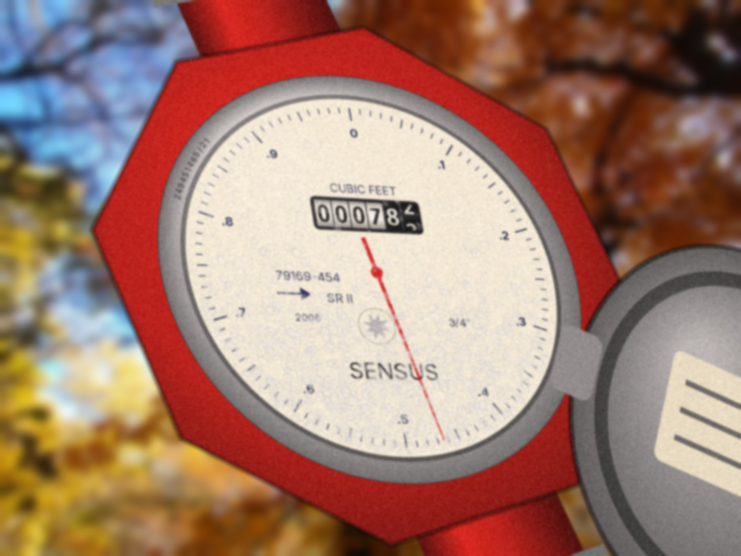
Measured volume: 782.46 ft³
